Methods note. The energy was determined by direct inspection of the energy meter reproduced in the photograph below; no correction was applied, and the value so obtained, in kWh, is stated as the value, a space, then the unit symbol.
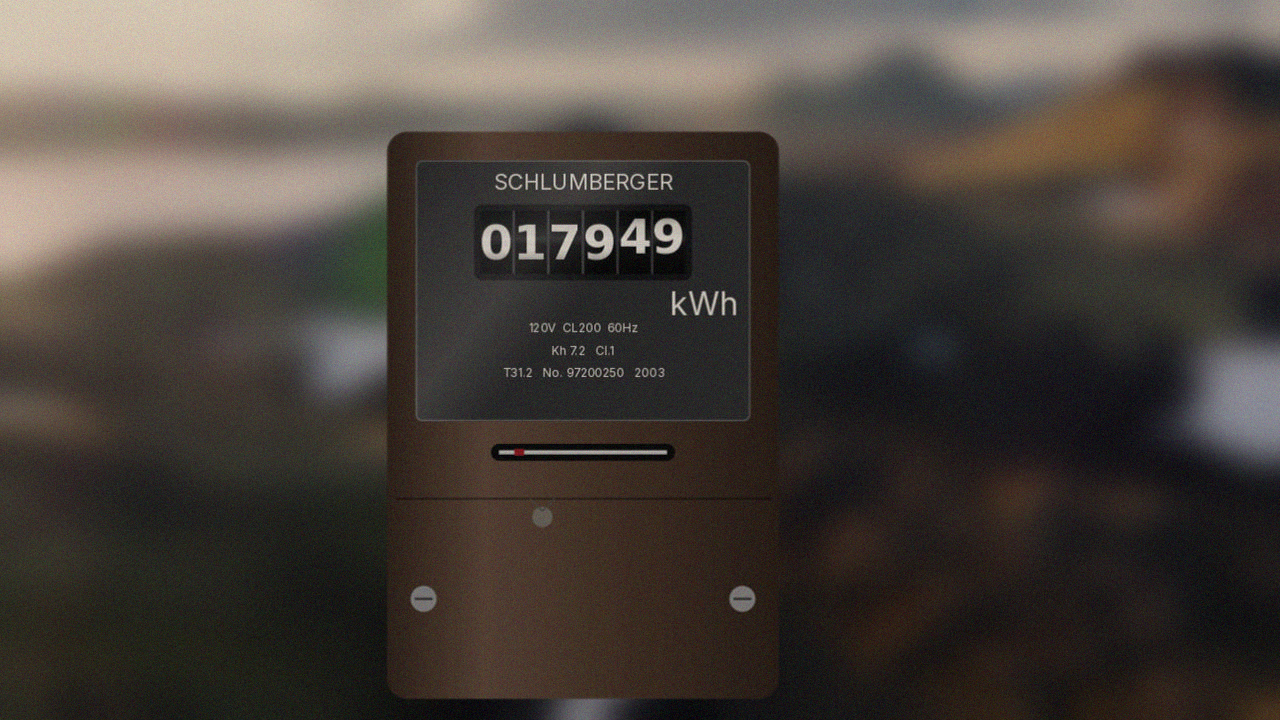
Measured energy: 17949 kWh
